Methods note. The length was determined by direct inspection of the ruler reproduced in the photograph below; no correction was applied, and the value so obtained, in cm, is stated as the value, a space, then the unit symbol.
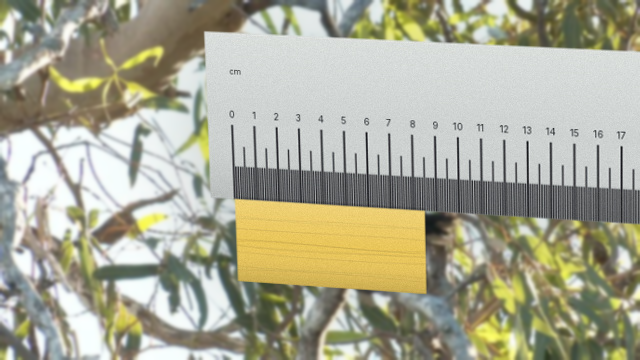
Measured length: 8.5 cm
